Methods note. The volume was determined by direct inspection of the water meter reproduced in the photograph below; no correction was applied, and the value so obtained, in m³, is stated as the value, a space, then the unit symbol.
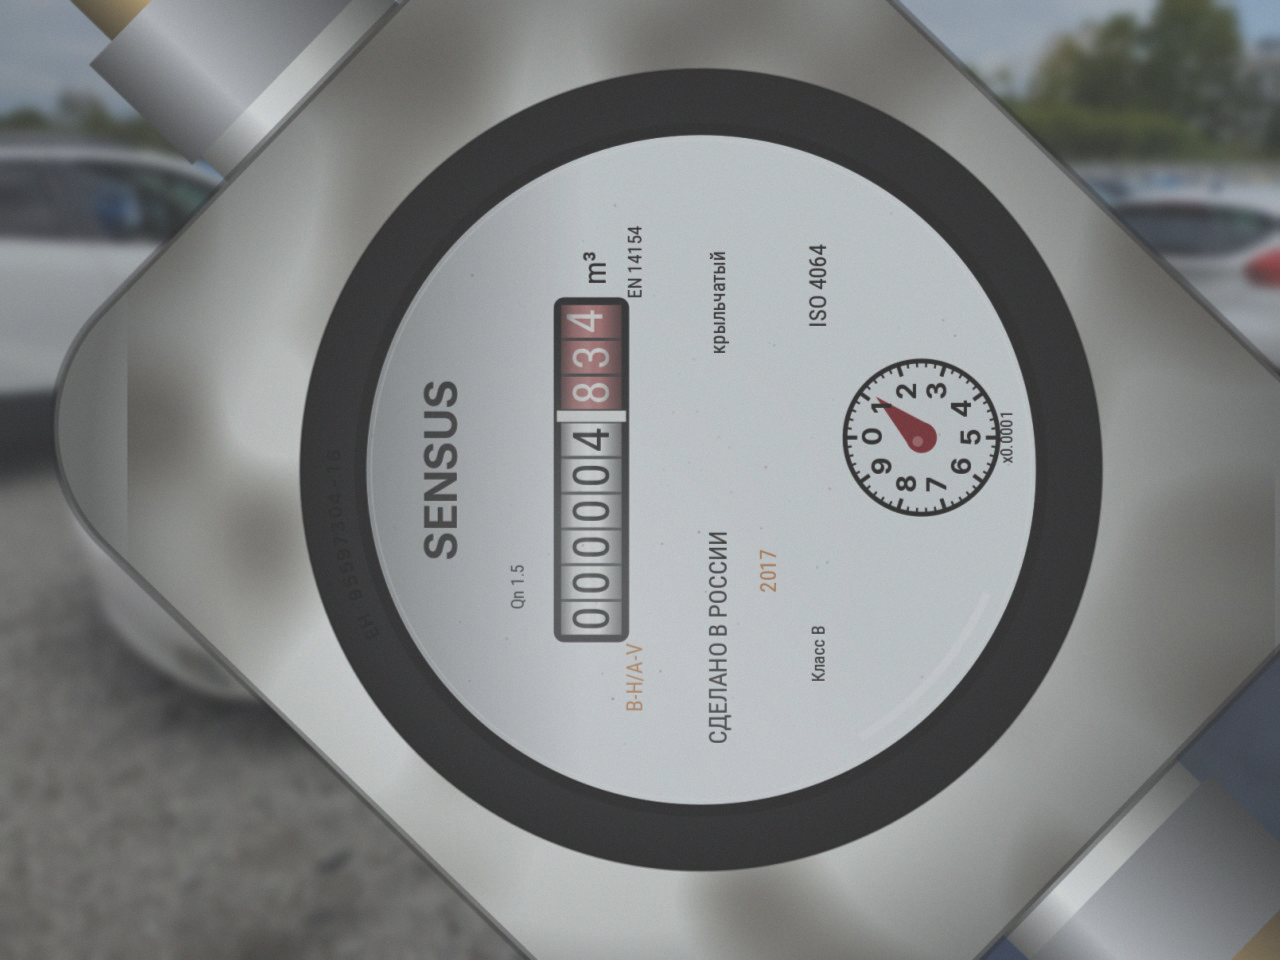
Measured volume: 4.8341 m³
